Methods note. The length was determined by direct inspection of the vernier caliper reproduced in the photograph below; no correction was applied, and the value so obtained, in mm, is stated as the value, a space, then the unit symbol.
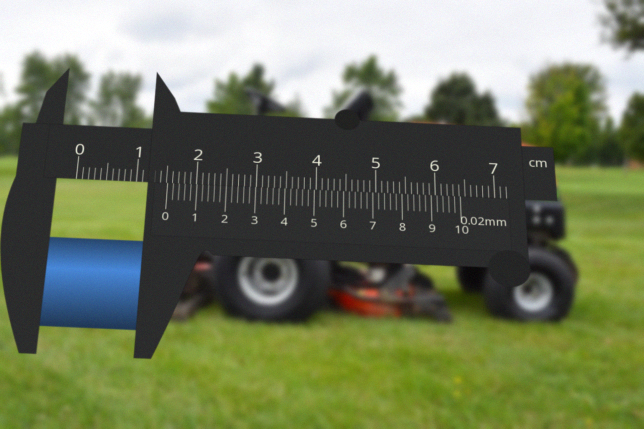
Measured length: 15.2 mm
